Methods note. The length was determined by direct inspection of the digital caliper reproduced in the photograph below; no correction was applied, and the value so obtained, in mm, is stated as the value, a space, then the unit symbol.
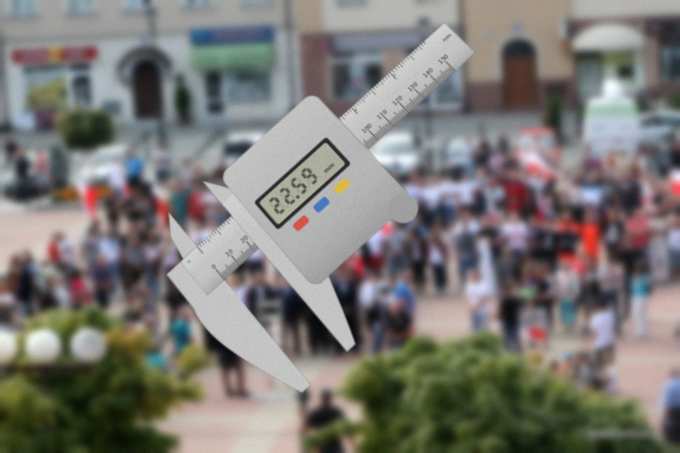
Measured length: 22.59 mm
